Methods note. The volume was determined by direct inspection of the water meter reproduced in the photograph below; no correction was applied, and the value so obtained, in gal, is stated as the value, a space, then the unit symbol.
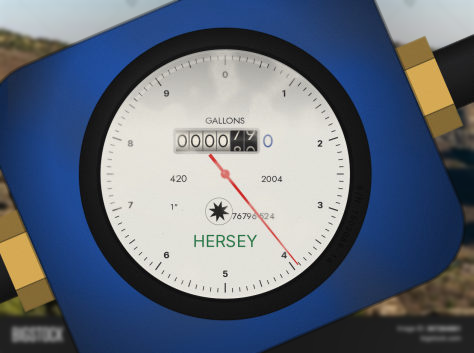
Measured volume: 793.9 gal
